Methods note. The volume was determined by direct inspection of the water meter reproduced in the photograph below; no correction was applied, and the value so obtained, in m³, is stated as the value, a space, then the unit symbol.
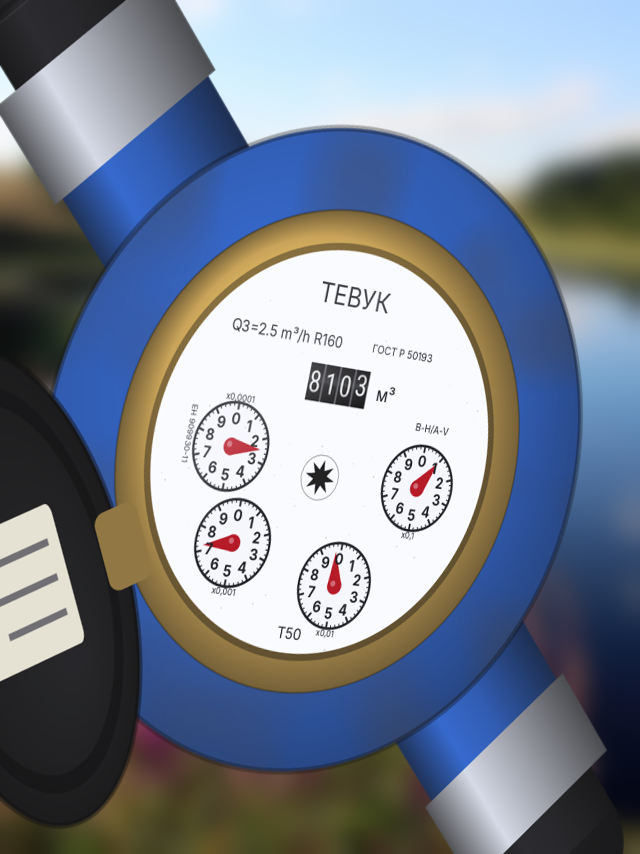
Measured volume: 8103.0972 m³
